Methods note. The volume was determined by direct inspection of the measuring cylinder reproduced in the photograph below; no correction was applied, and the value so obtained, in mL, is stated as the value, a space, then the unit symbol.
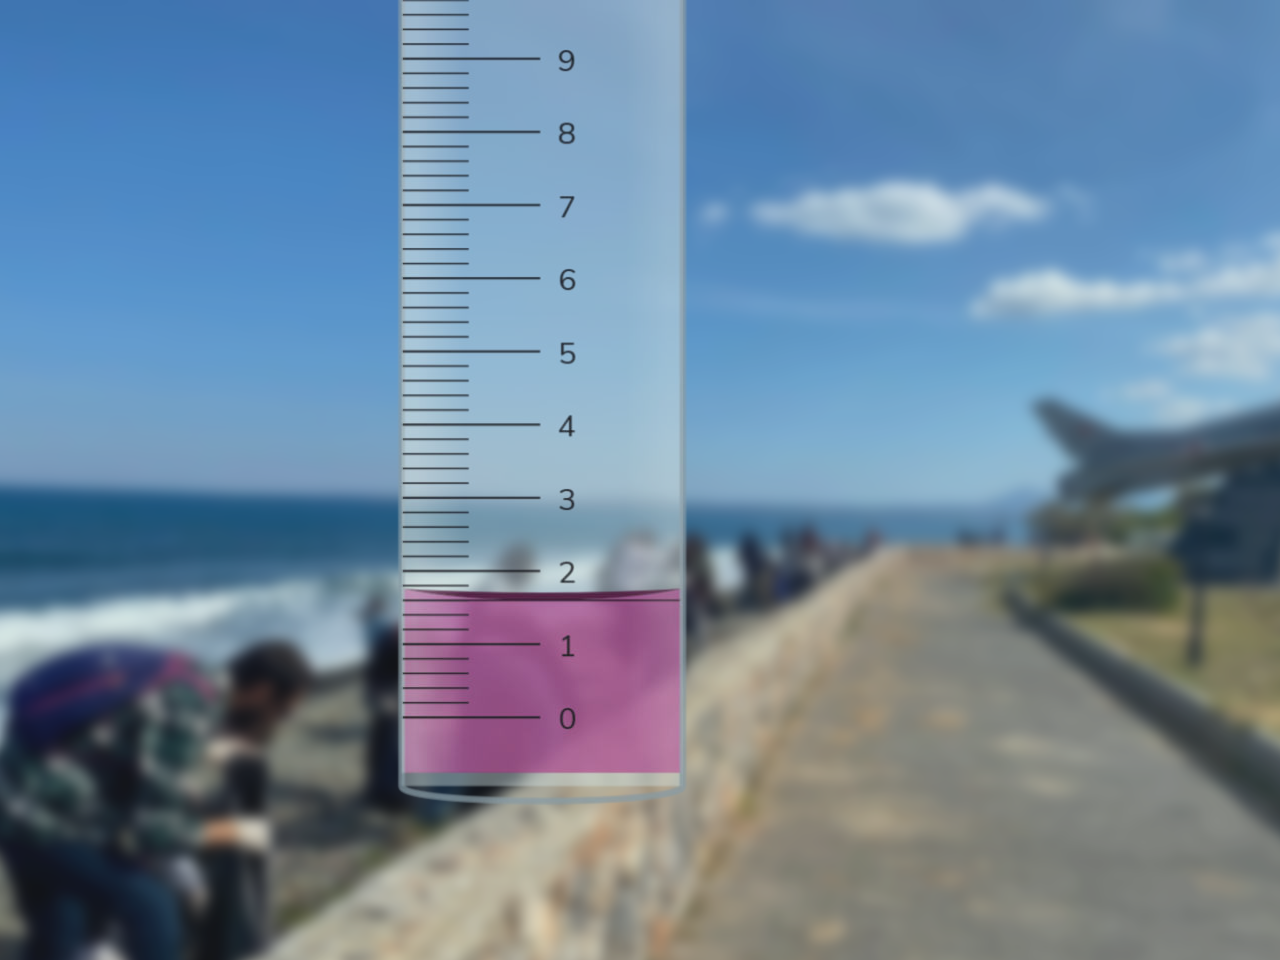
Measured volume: 1.6 mL
